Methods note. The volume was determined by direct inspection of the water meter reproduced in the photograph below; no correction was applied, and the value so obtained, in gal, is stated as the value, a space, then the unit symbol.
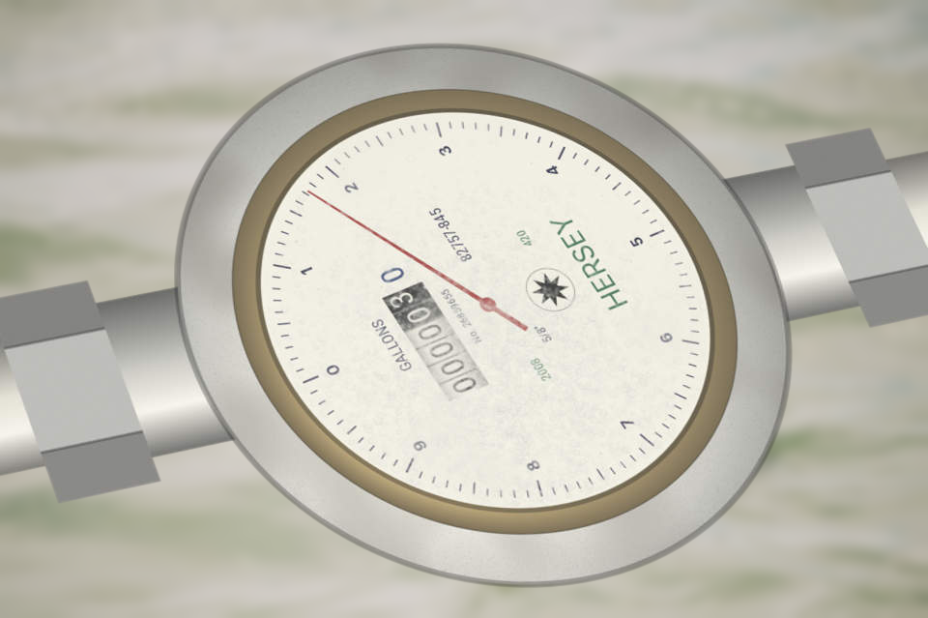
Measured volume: 31.7 gal
